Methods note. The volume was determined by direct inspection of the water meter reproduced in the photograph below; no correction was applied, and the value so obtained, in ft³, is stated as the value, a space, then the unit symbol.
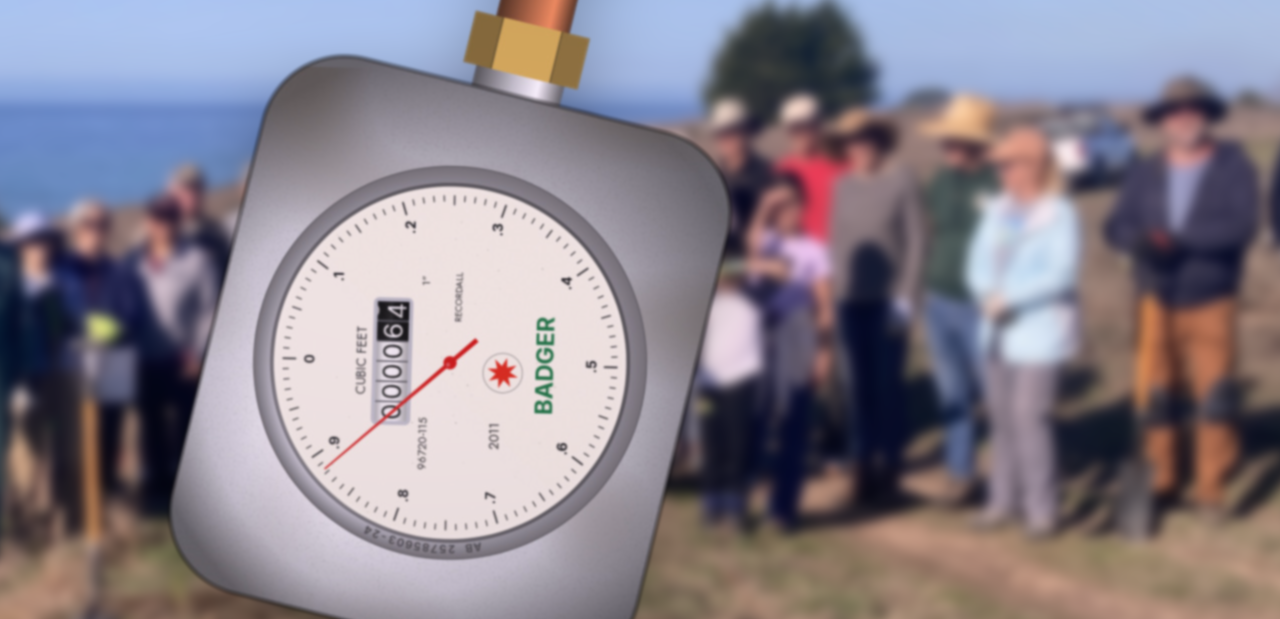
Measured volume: 63.88 ft³
